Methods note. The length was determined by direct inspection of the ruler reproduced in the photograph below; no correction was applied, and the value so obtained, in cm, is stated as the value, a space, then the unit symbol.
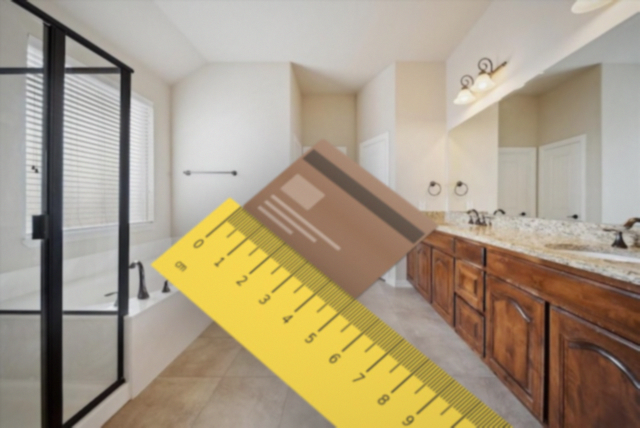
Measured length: 5 cm
